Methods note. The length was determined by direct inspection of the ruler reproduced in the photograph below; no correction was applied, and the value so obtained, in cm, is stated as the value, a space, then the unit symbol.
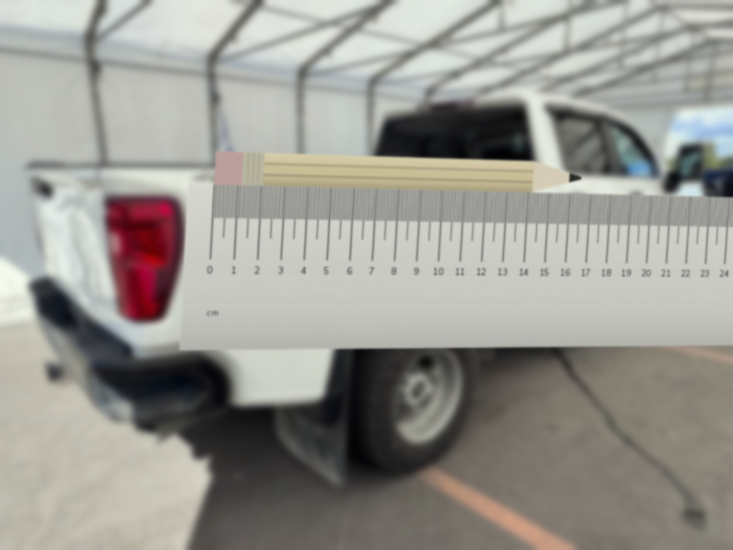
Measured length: 16.5 cm
